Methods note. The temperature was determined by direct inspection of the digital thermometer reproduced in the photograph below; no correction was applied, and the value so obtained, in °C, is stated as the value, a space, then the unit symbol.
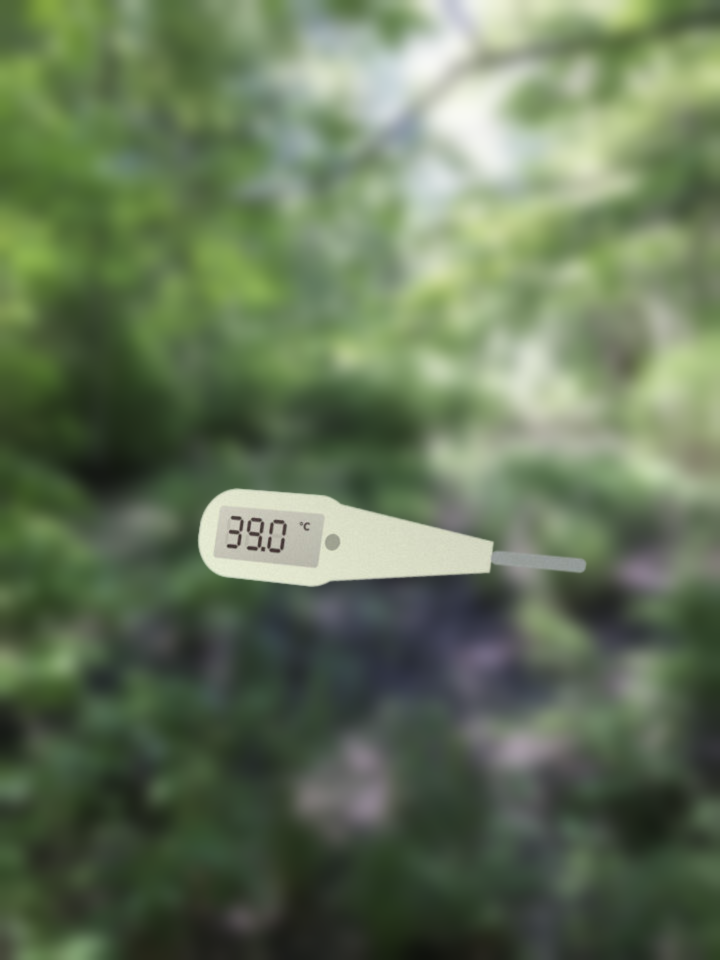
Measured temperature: 39.0 °C
